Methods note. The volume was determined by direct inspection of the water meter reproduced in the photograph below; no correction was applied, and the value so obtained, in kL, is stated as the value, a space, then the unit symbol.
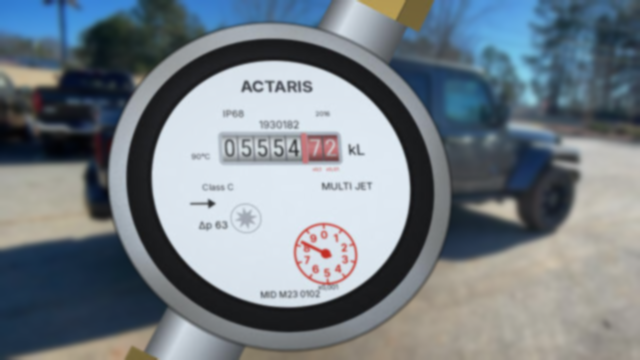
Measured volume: 5554.728 kL
